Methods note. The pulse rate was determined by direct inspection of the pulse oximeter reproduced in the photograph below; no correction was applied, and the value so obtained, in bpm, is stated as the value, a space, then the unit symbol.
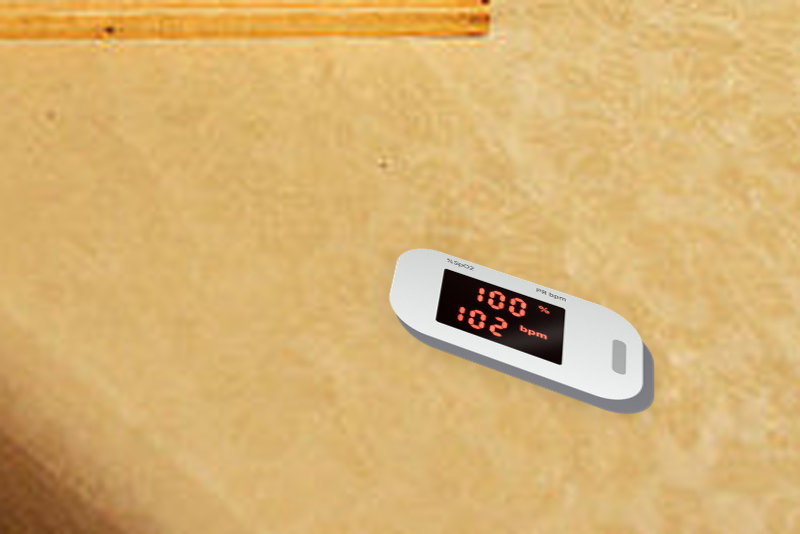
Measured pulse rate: 102 bpm
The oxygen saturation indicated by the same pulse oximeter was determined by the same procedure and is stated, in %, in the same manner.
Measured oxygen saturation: 100 %
